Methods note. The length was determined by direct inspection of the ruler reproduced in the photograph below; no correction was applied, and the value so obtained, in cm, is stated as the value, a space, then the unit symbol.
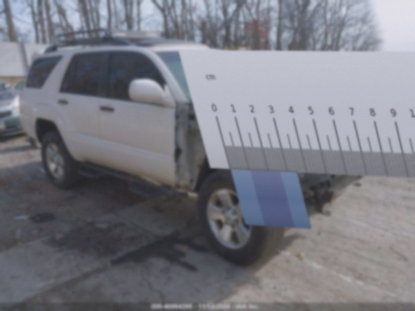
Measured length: 3.5 cm
